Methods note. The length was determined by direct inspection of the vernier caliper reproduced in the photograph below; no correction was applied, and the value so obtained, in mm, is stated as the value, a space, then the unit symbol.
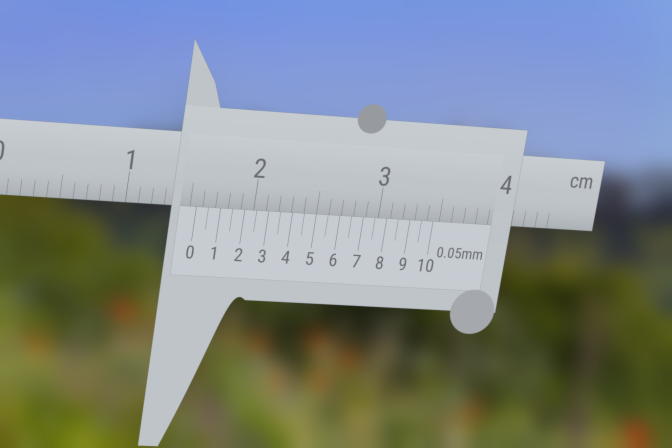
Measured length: 15.5 mm
